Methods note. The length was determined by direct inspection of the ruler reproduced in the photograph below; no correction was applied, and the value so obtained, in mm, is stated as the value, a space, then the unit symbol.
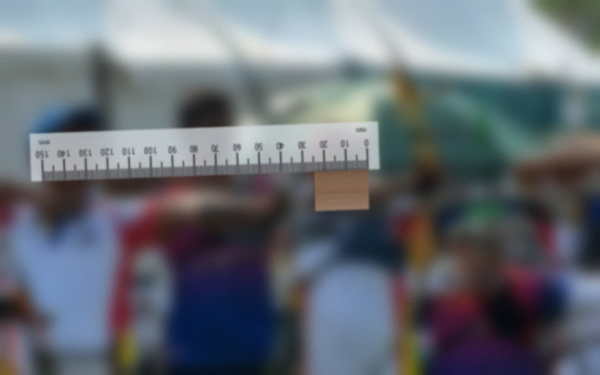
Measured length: 25 mm
